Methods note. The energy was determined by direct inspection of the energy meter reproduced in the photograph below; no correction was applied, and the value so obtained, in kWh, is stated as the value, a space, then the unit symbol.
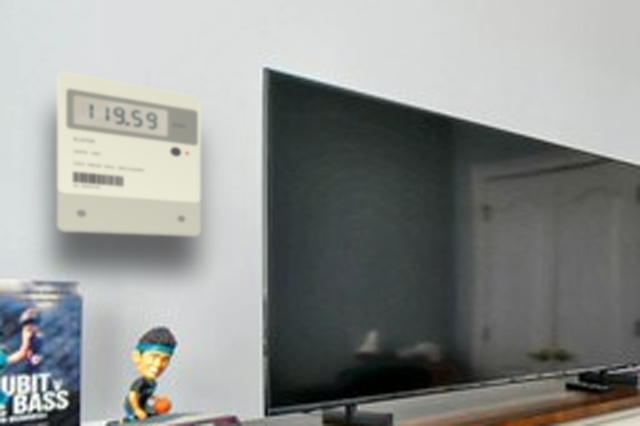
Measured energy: 119.59 kWh
